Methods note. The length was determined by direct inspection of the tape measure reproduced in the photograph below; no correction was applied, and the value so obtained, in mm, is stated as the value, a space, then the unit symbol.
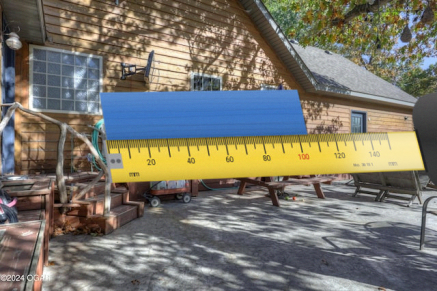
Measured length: 105 mm
